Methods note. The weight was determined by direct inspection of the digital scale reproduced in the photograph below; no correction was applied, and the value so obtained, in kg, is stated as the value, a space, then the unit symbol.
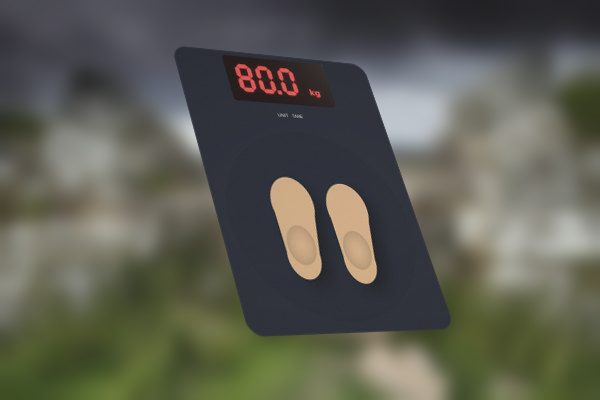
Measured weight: 80.0 kg
